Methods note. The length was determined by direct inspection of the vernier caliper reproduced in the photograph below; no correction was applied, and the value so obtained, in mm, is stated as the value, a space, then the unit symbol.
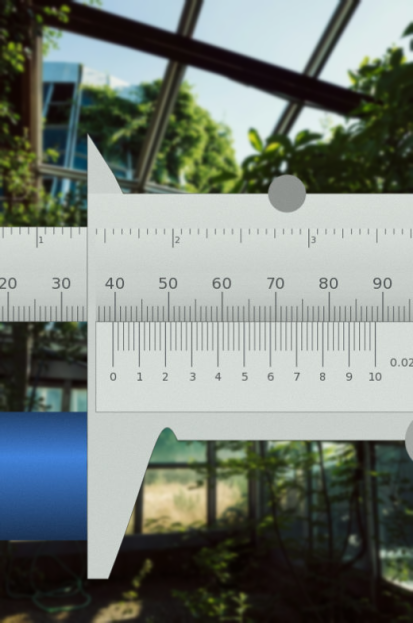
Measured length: 39.6 mm
